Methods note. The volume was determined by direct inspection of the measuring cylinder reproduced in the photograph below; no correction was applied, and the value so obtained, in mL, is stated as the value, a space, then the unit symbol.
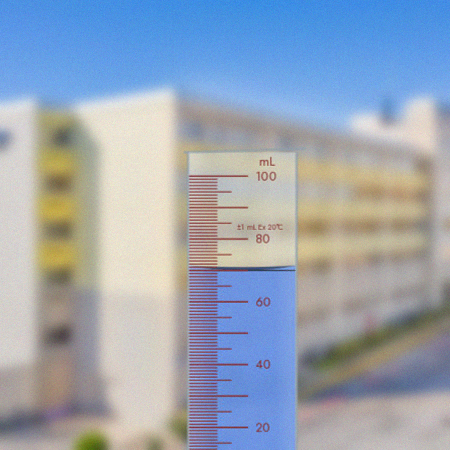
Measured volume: 70 mL
